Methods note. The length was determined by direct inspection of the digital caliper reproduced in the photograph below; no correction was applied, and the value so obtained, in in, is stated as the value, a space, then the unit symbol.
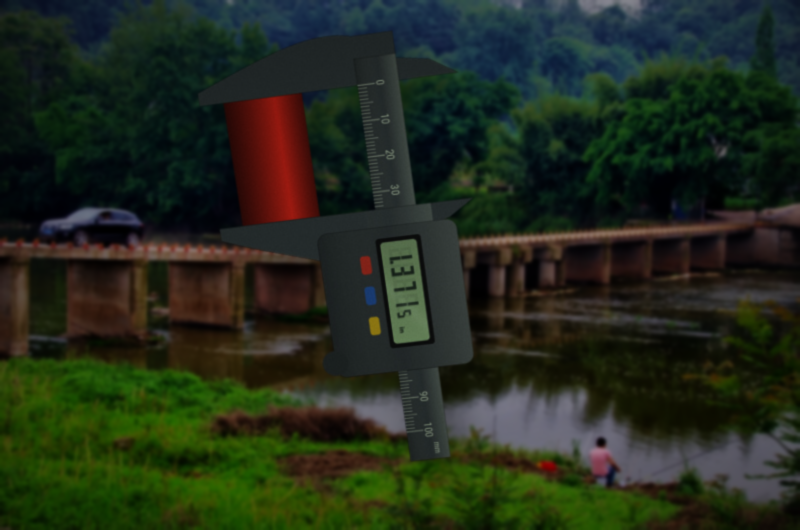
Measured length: 1.3715 in
